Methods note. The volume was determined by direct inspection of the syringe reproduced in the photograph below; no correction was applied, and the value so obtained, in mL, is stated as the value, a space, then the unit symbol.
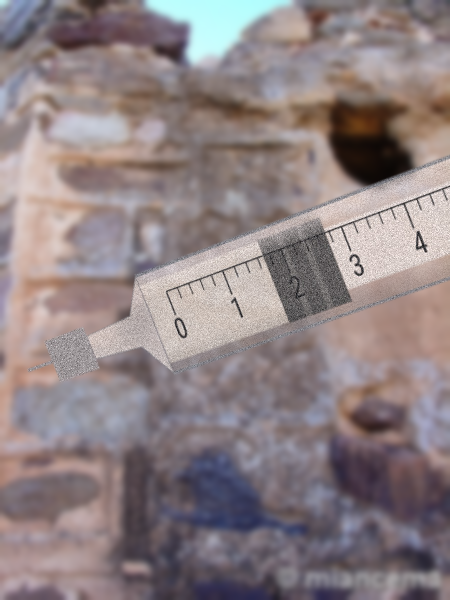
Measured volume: 1.7 mL
